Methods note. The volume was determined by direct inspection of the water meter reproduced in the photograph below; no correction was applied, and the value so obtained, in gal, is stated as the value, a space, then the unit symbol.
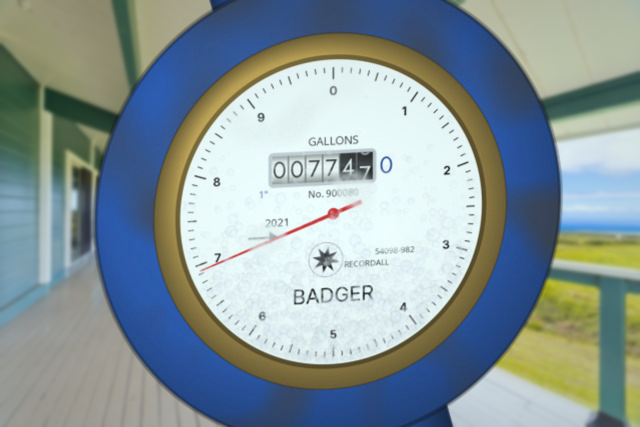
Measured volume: 77466.9 gal
